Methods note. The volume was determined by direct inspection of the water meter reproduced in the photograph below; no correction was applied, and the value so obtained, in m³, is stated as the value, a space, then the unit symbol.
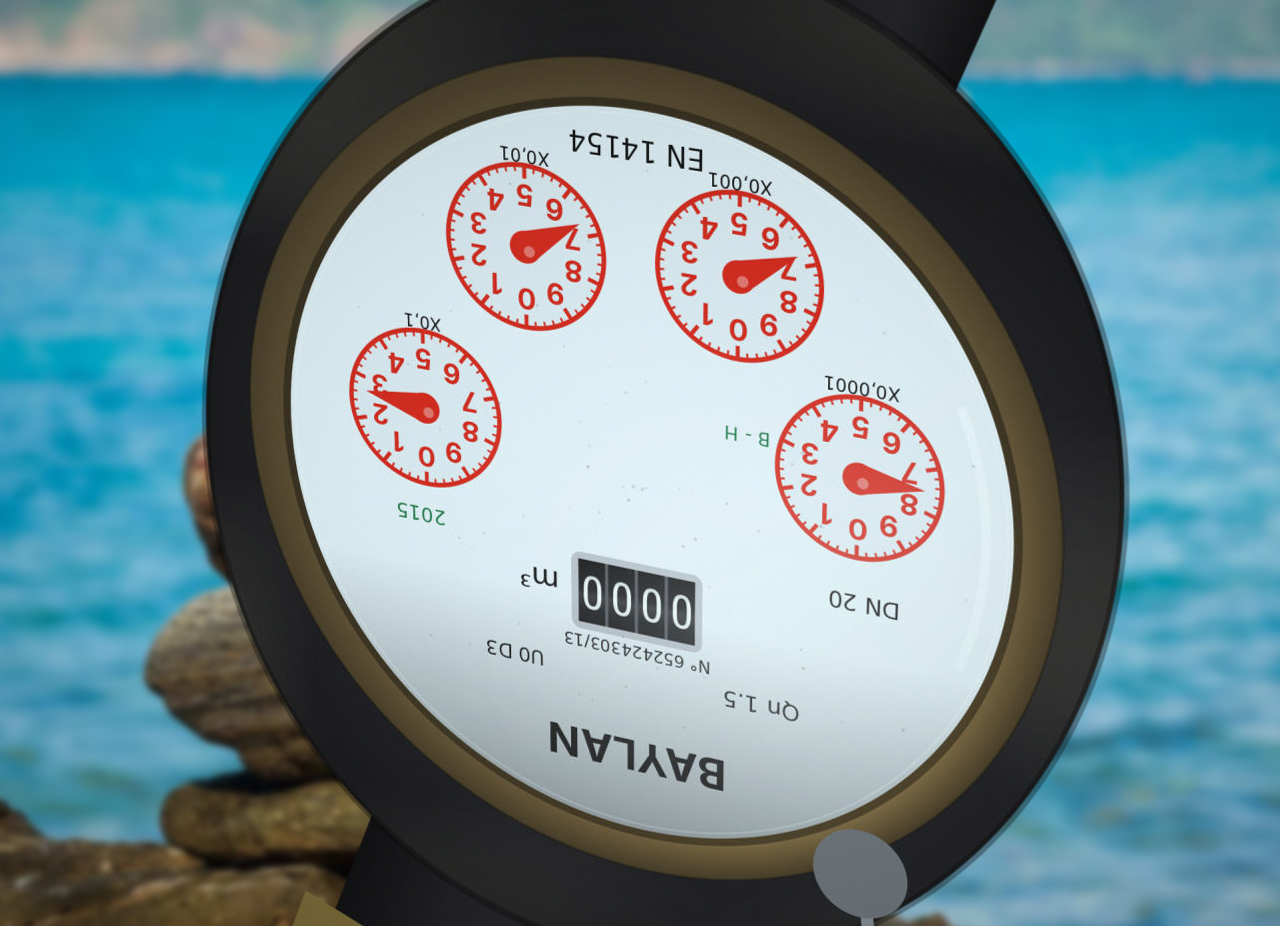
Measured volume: 0.2667 m³
